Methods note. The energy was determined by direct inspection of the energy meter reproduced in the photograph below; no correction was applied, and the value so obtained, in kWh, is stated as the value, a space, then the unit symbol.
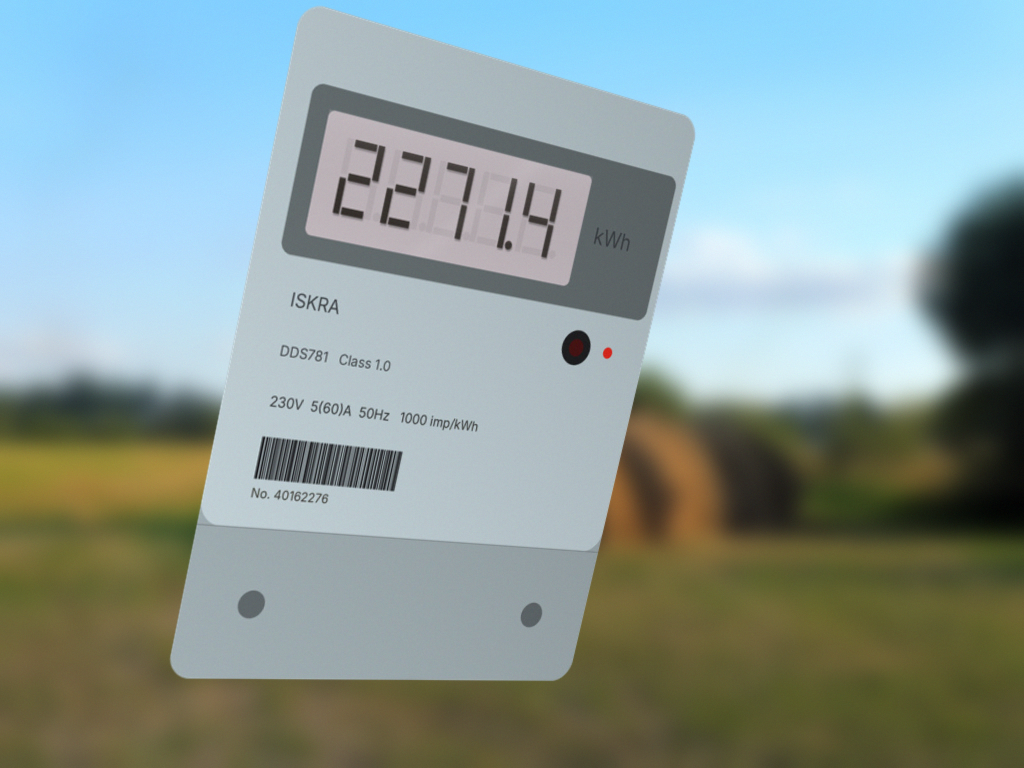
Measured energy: 2271.4 kWh
